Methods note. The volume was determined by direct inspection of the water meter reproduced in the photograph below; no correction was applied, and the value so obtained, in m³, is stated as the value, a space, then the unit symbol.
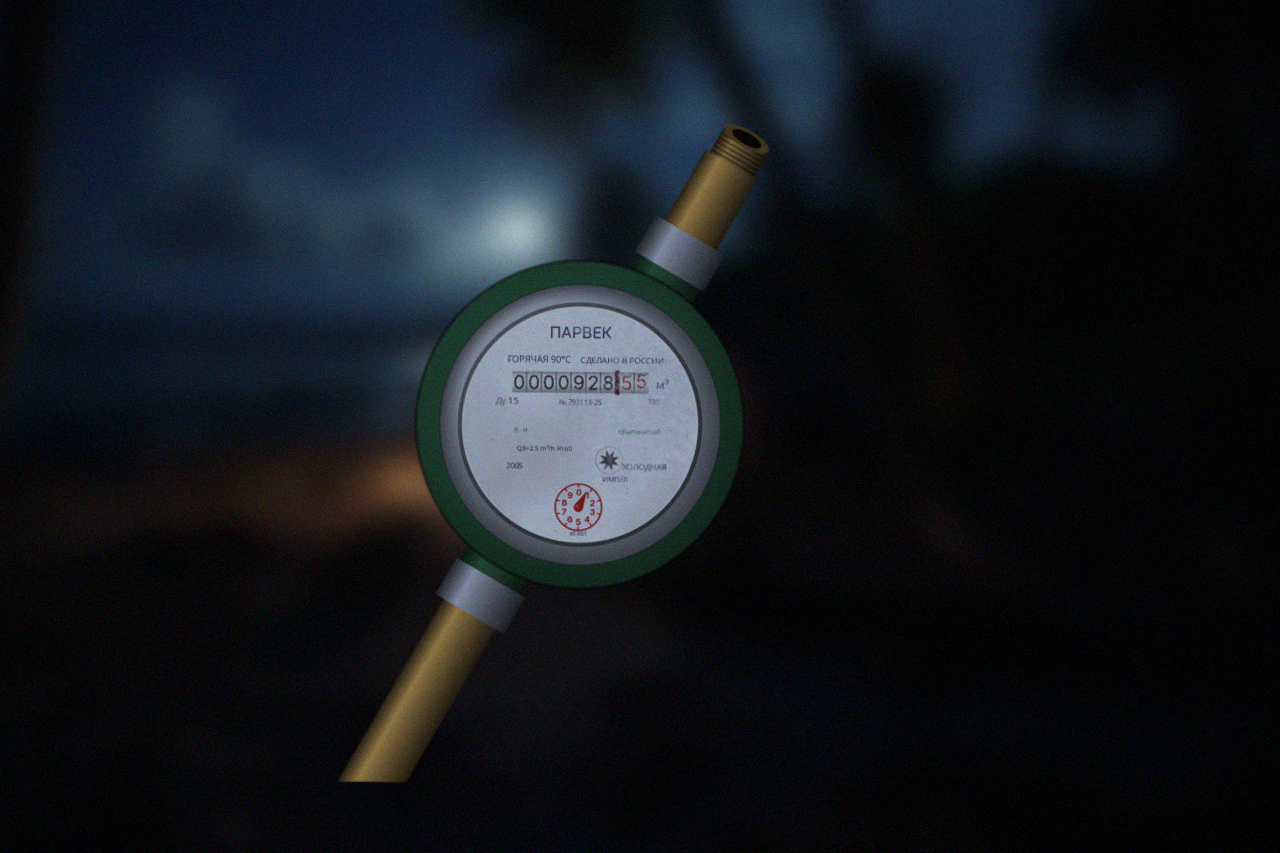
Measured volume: 928.550 m³
